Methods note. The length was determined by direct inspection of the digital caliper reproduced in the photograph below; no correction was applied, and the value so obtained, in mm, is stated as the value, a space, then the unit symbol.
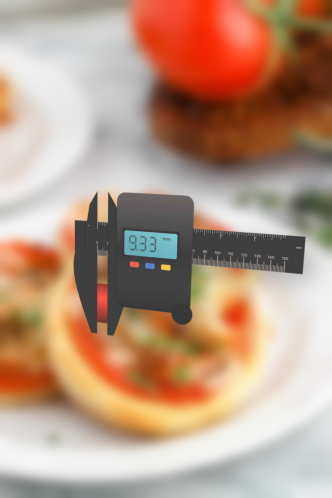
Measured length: 9.33 mm
